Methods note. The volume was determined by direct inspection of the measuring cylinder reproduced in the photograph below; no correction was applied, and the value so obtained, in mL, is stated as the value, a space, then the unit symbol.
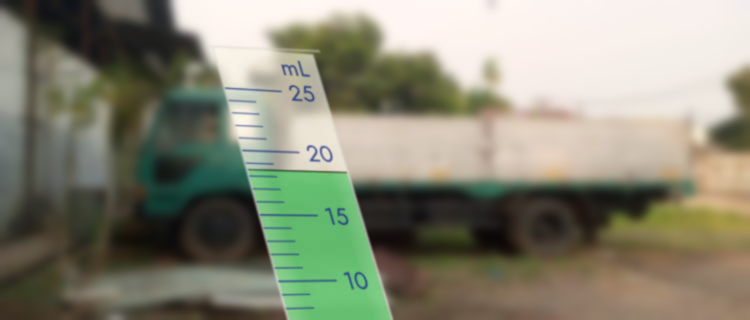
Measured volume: 18.5 mL
